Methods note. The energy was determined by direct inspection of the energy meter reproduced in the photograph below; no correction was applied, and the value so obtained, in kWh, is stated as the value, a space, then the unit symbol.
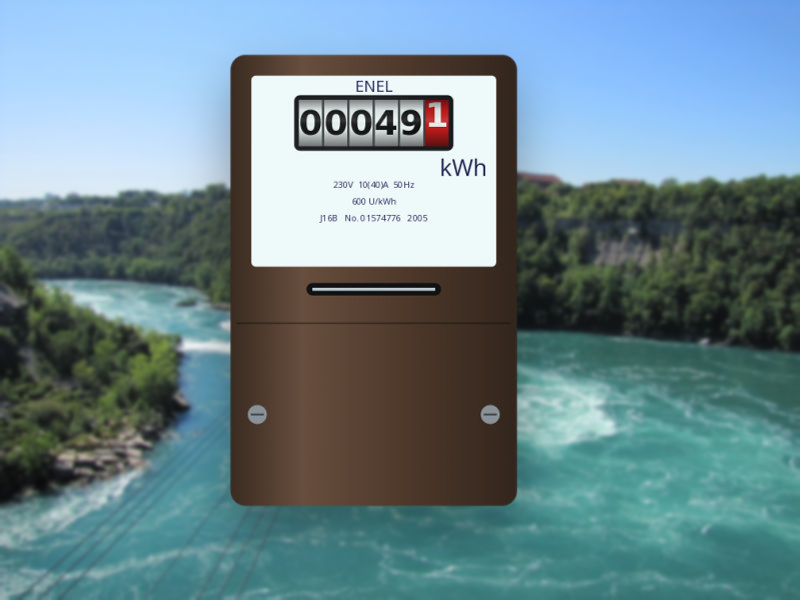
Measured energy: 49.1 kWh
